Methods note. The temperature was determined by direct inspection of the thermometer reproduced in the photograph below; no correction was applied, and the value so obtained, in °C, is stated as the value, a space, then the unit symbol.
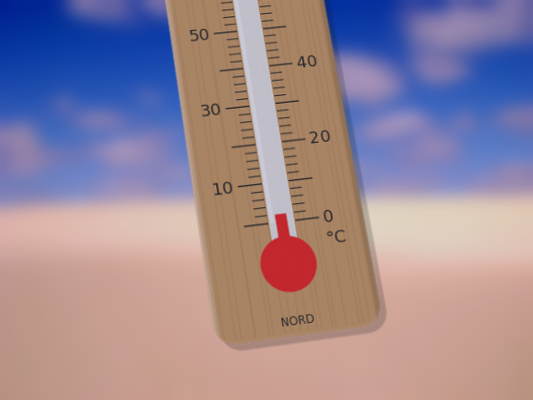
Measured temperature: 2 °C
